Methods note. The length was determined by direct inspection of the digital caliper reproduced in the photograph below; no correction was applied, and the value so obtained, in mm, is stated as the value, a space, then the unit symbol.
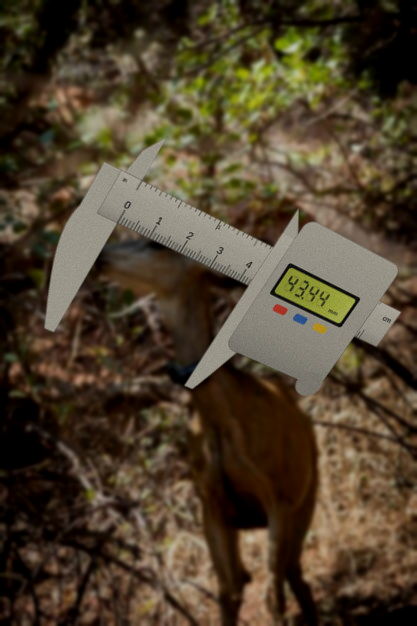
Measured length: 43.44 mm
